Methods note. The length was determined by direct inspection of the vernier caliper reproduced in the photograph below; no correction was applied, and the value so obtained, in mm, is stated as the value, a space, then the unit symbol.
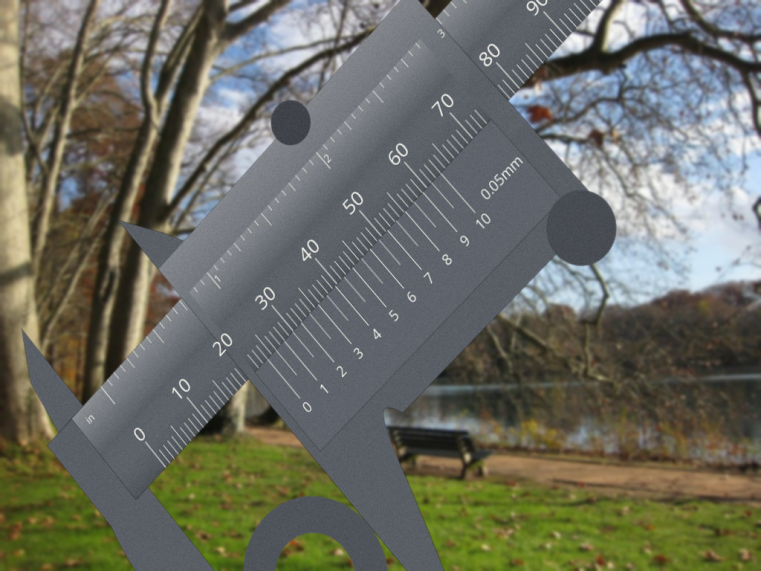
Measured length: 24.0 mm
